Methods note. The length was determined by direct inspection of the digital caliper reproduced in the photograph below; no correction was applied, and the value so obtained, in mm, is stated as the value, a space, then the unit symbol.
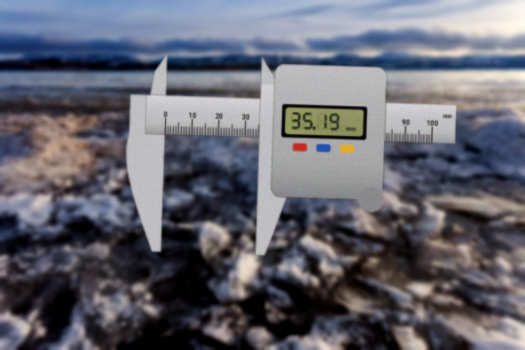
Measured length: 35.19 mm
